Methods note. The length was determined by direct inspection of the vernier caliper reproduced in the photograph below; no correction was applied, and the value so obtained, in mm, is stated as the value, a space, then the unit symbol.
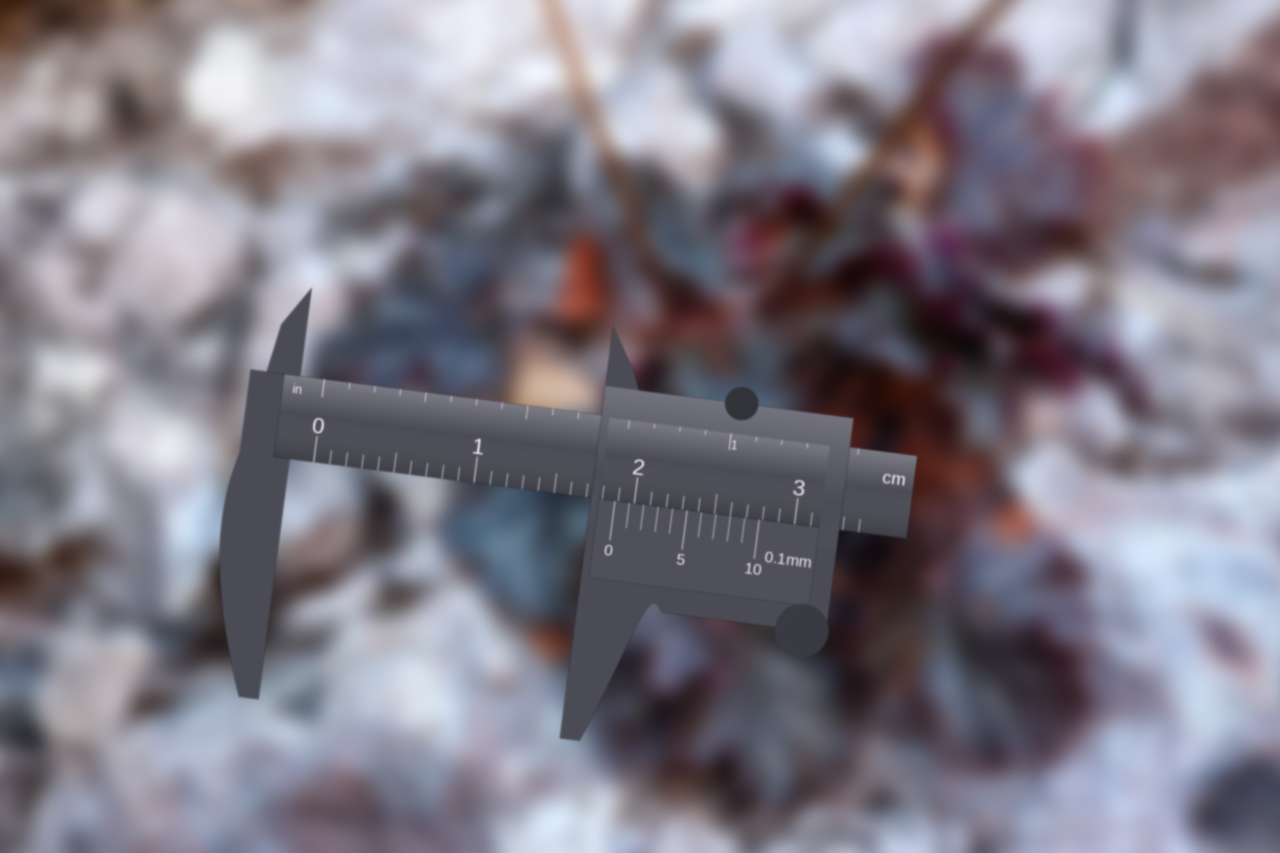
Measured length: 18.8 mm
